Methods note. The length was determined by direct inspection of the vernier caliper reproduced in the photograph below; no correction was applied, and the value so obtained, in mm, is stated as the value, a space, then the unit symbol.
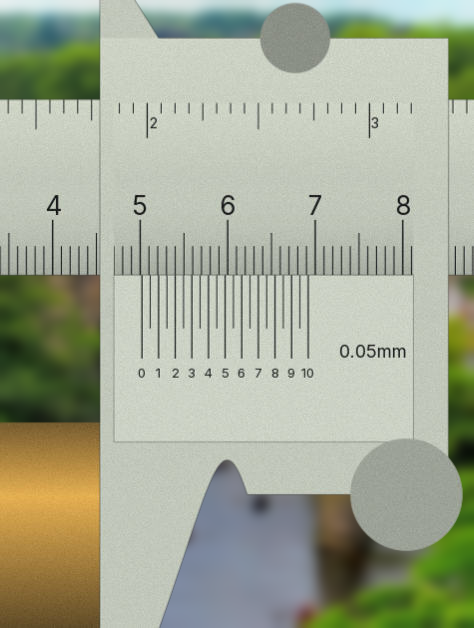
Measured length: 50.2 mm
